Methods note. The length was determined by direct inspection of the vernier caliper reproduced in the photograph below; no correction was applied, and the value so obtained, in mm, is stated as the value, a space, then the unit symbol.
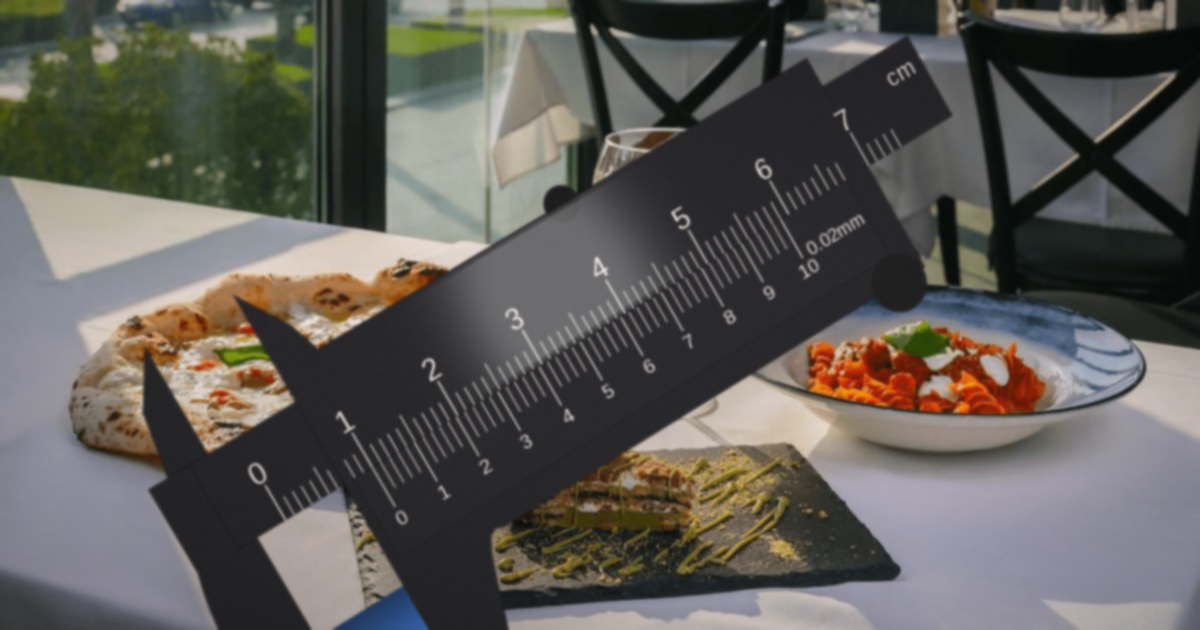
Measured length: 10.0 mm
